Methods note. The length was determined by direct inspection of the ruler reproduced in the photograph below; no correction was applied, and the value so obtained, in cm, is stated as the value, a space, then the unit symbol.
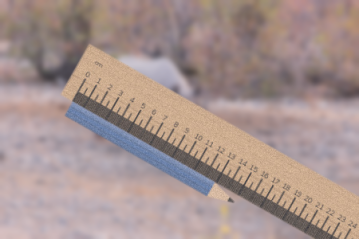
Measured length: 15 cm
